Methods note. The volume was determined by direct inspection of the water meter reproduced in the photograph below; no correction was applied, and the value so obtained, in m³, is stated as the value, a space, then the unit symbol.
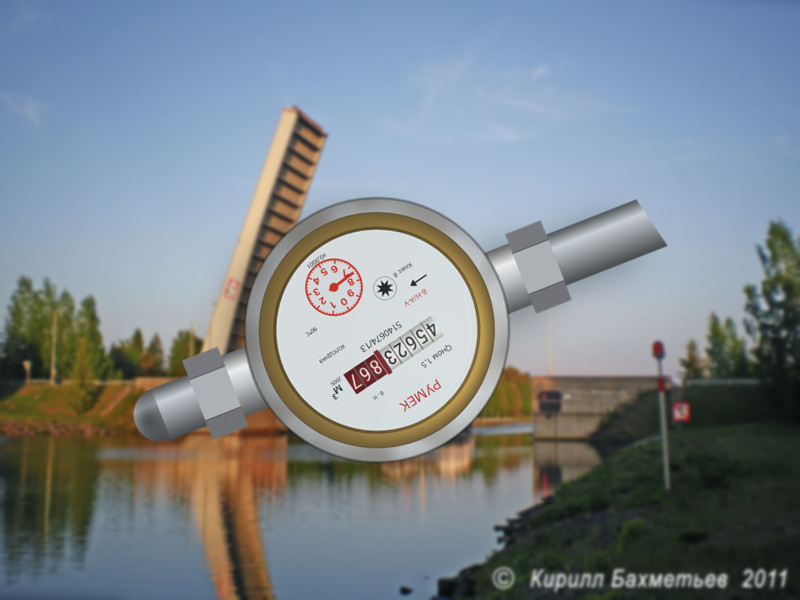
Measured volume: 45623.8677 m³
